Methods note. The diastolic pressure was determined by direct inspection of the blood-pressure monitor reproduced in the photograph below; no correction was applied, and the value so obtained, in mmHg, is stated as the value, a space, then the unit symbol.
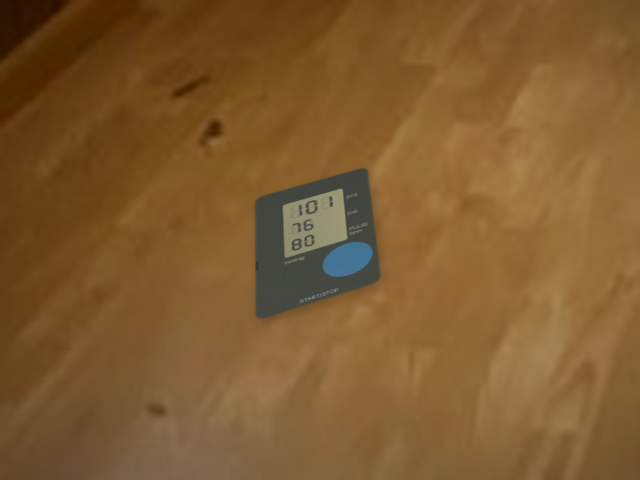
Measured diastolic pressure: 76 mmHg
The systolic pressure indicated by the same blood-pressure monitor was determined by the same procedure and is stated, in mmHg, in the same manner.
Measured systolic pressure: 101 mmHg
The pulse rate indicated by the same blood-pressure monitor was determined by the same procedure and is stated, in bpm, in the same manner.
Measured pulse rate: 80 bpm
